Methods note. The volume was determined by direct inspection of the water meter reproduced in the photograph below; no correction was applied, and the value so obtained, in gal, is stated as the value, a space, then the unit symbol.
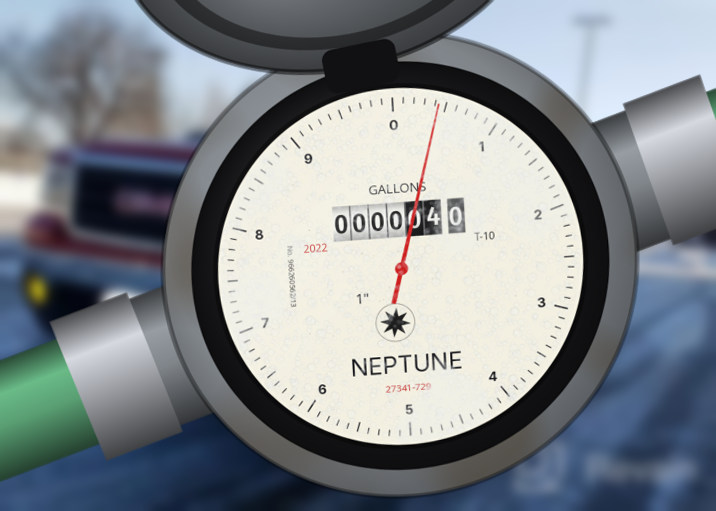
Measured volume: 40.4 gal
